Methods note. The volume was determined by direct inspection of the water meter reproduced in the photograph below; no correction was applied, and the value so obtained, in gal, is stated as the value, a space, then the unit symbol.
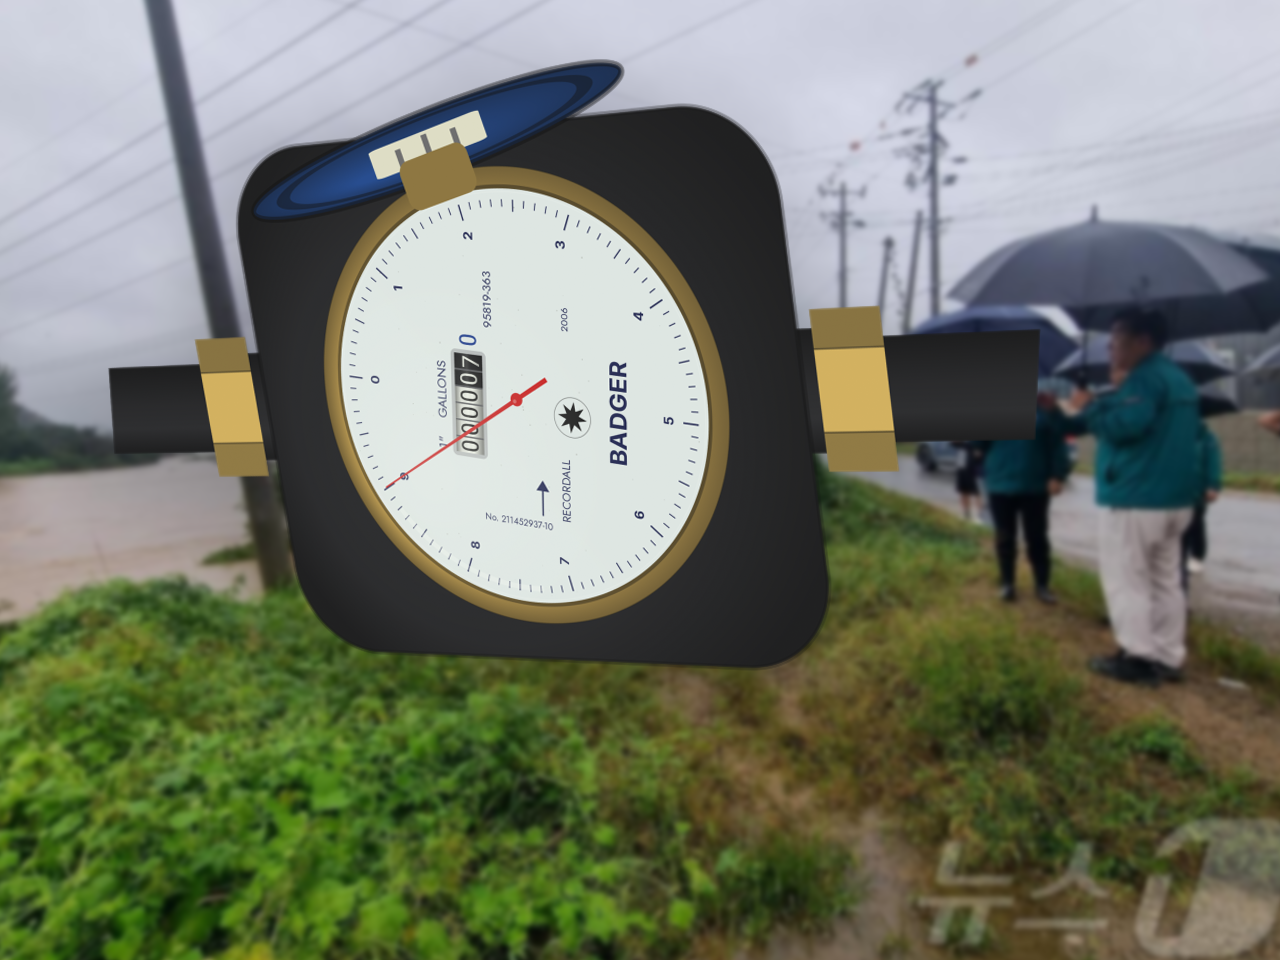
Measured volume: 69.0 gal
